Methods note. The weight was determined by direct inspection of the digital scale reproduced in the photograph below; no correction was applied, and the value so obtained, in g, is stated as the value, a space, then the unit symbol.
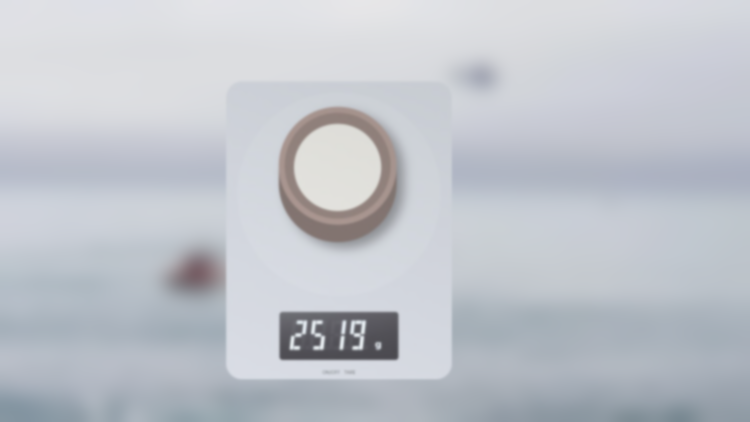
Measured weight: 2519 g
